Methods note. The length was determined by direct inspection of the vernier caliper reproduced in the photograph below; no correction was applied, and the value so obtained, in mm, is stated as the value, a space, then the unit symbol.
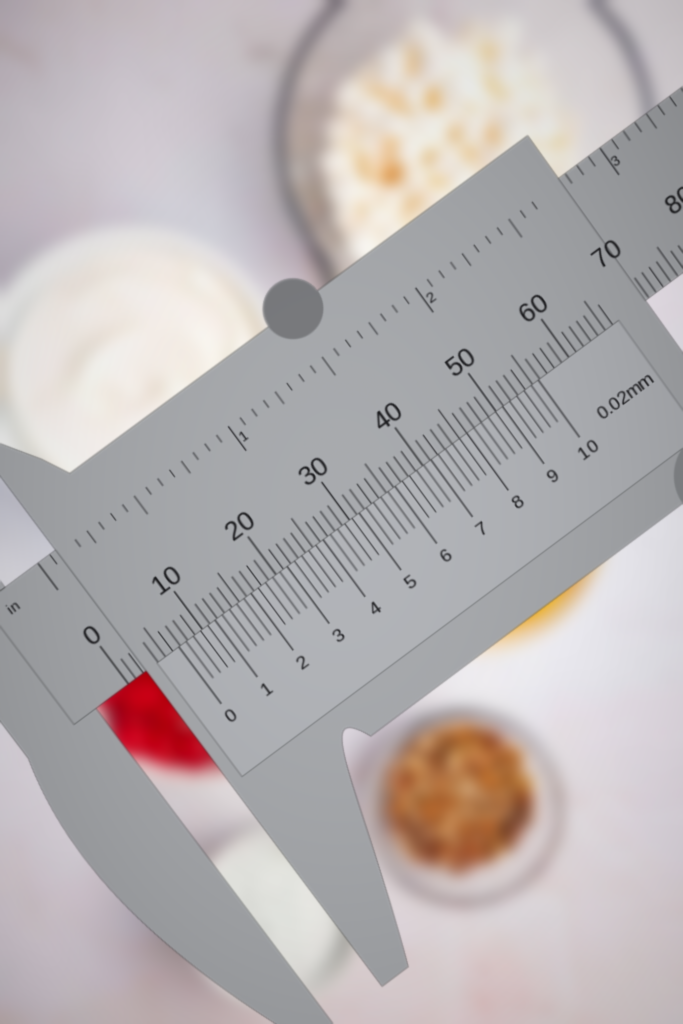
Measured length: 6.8 mm
